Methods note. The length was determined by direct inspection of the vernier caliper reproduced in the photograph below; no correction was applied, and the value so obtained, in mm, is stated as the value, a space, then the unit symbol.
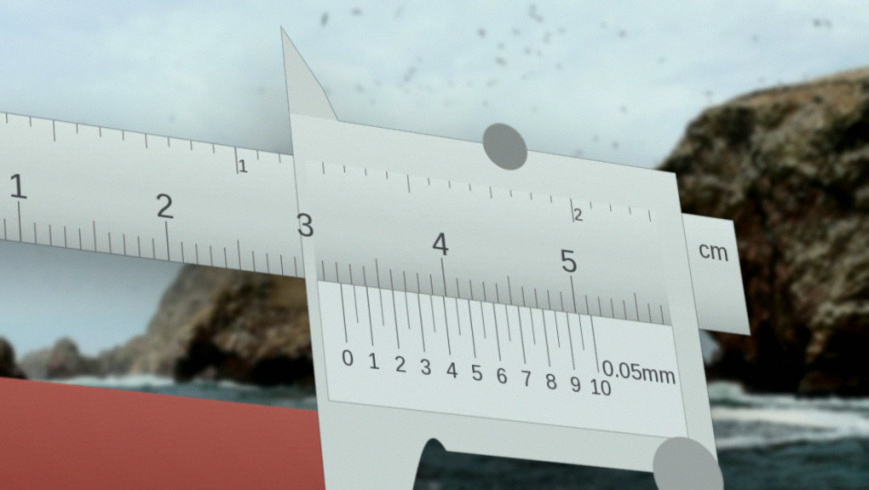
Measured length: 32.2 mm
